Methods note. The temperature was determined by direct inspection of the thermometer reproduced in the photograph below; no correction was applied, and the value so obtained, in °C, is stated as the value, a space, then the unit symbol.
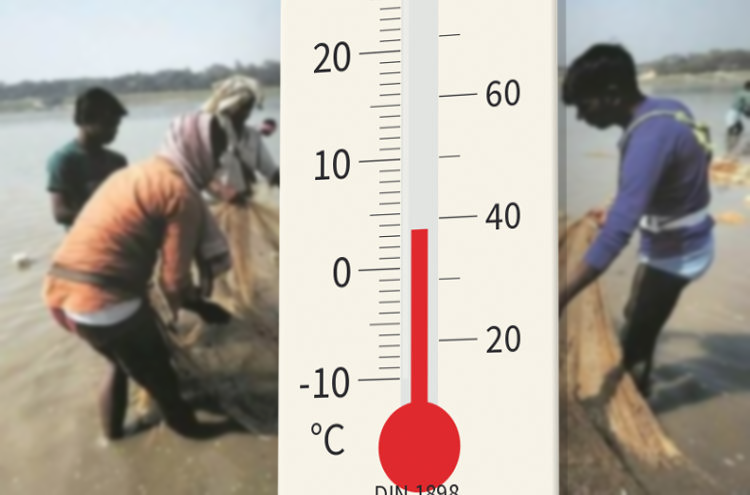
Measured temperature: 3.5 °C
